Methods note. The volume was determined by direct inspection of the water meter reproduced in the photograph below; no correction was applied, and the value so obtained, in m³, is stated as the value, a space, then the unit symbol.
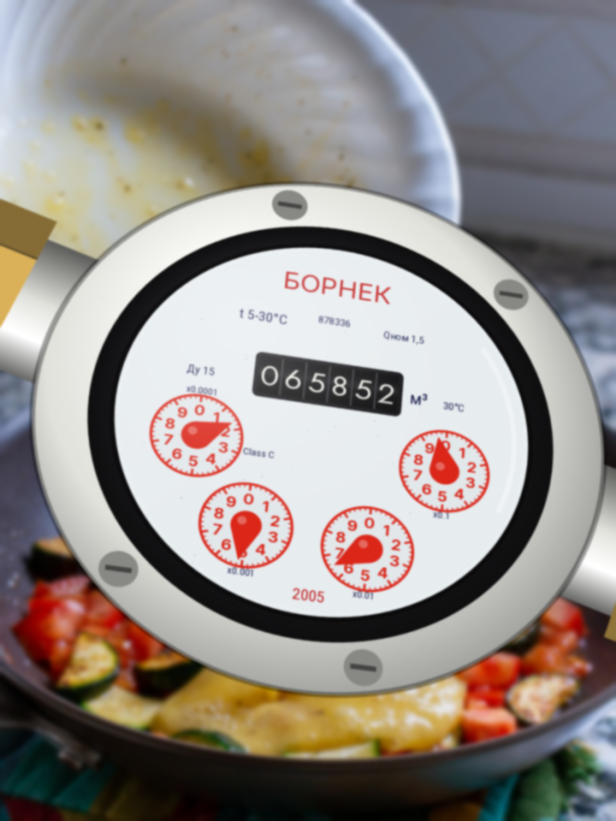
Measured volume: 65851.9651 m³
